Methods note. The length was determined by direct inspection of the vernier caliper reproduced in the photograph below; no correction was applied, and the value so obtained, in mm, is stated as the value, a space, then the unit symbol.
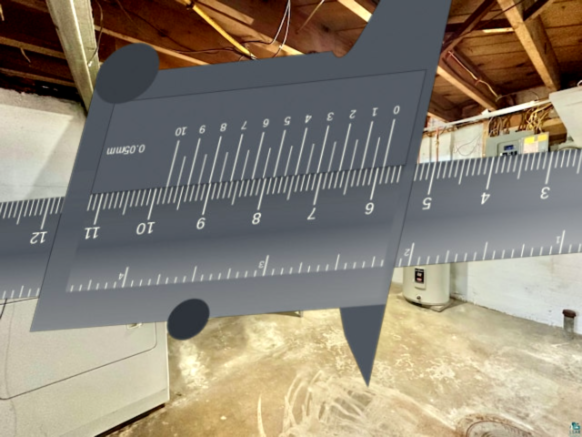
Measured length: 59.0 mm
